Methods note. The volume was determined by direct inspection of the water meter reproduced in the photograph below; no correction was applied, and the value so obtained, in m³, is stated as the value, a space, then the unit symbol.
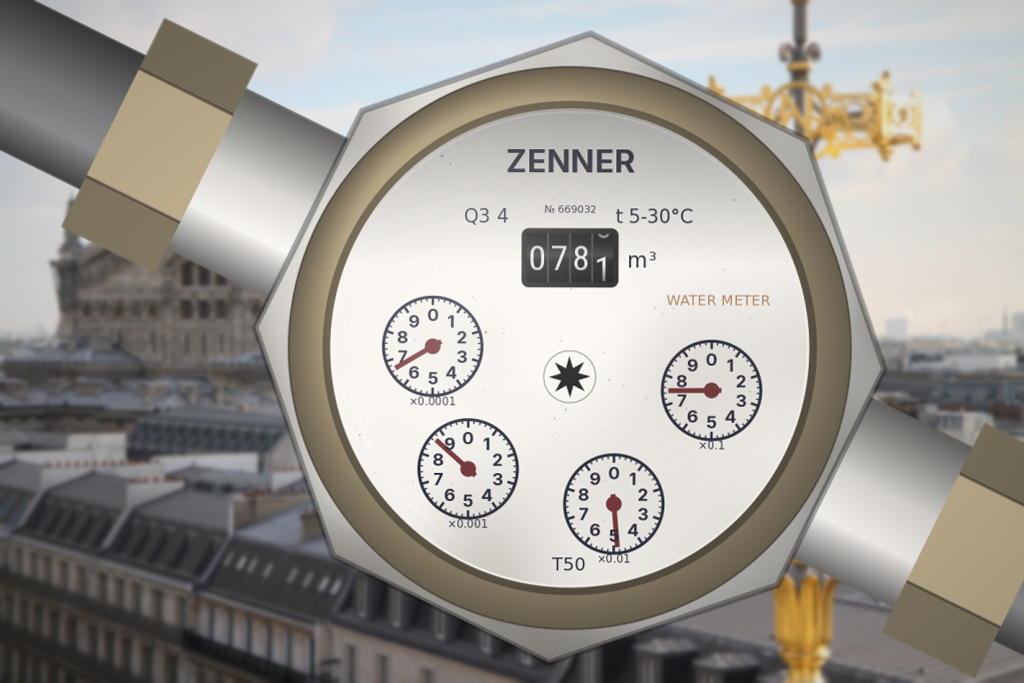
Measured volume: 780.7486 m³
